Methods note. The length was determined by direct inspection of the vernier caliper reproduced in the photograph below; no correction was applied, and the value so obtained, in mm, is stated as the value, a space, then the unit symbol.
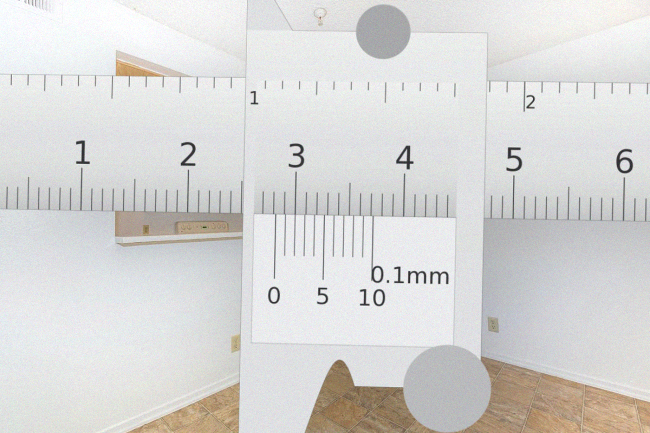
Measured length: 28.2 mm
